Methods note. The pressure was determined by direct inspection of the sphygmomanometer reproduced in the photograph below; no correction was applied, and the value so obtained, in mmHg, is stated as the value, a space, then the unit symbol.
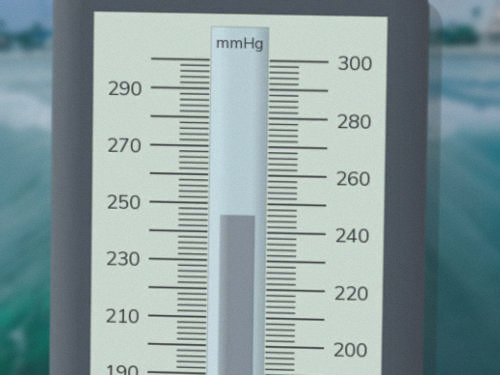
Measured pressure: 246 mmHg
